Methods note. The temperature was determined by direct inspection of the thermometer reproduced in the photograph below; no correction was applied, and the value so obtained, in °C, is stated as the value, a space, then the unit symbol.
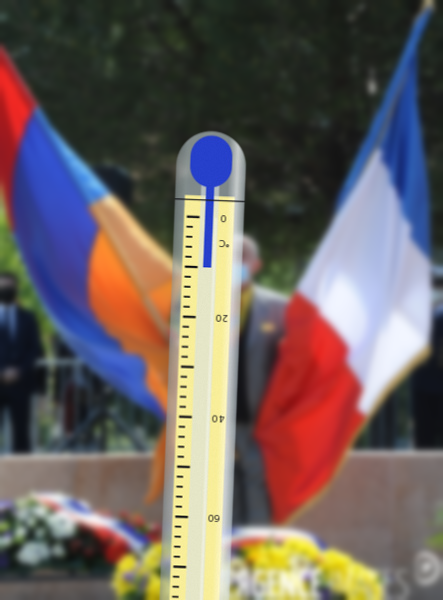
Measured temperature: 10 °C
